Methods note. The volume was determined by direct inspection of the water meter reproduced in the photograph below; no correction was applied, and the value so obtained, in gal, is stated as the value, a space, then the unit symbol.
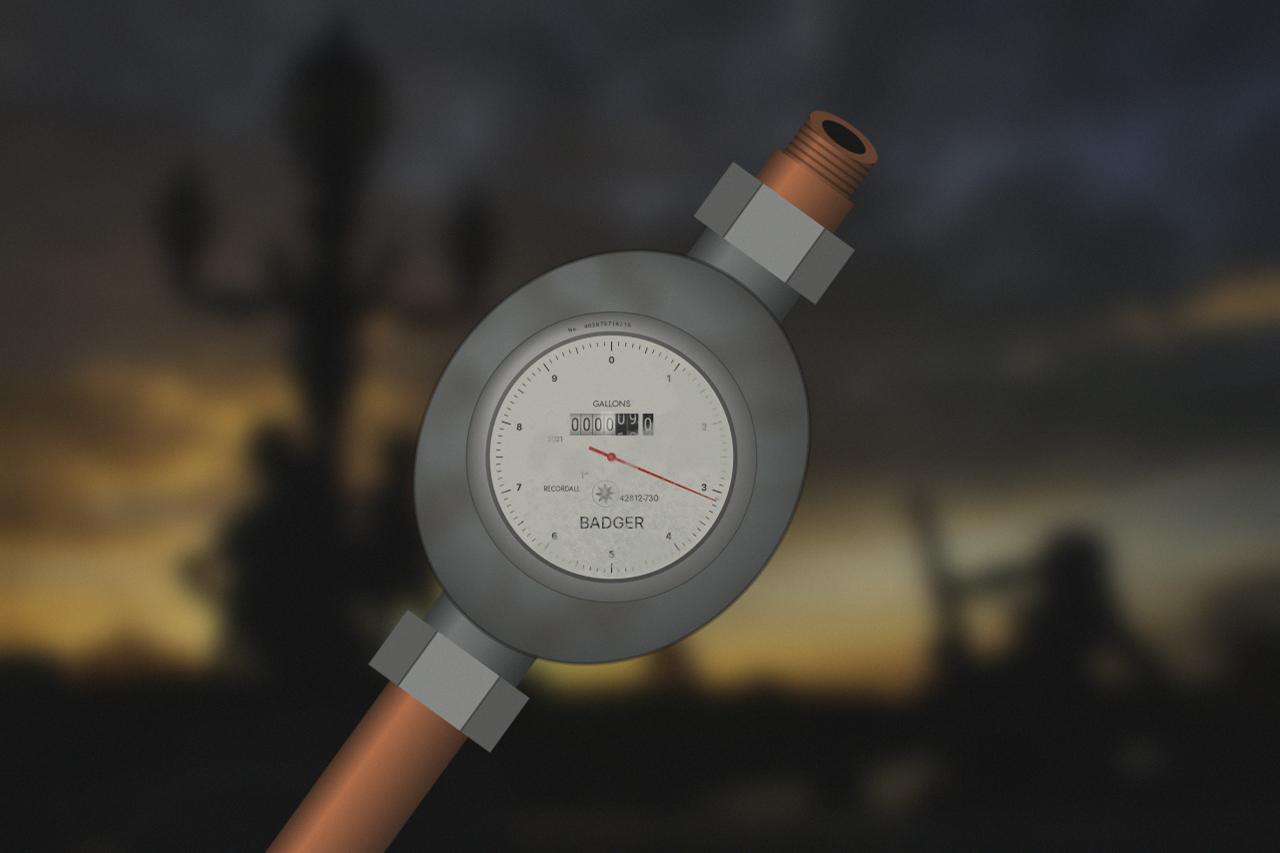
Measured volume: 93.1 gal
